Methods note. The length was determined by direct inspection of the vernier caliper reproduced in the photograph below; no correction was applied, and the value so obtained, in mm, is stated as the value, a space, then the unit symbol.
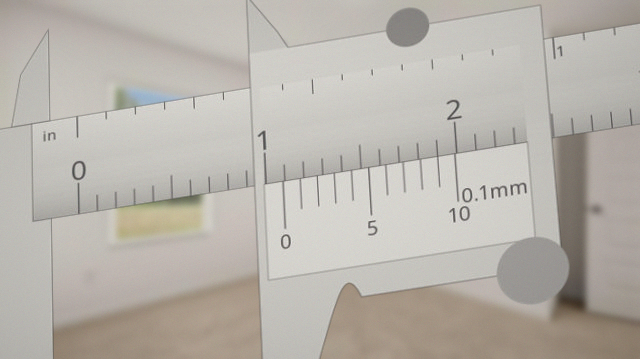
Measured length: 10.9 mm
